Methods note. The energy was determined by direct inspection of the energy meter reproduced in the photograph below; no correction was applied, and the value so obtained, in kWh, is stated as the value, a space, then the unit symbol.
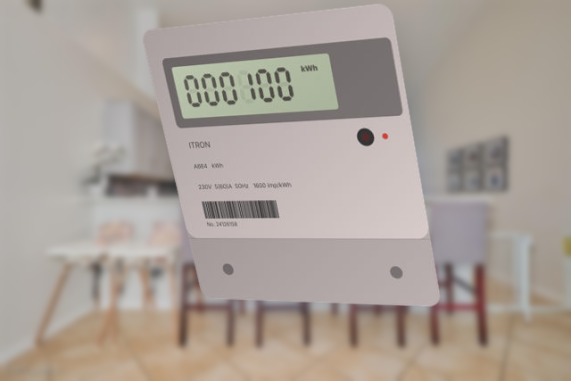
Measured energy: 100 kWh
